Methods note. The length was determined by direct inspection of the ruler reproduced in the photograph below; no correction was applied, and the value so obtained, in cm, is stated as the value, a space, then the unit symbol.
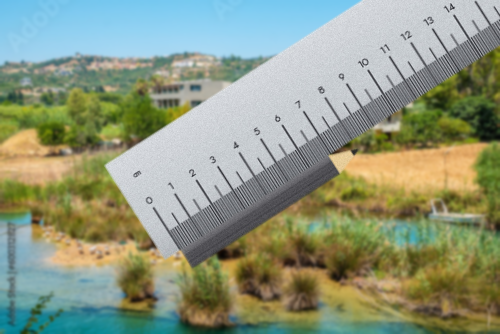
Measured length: 8 cm
